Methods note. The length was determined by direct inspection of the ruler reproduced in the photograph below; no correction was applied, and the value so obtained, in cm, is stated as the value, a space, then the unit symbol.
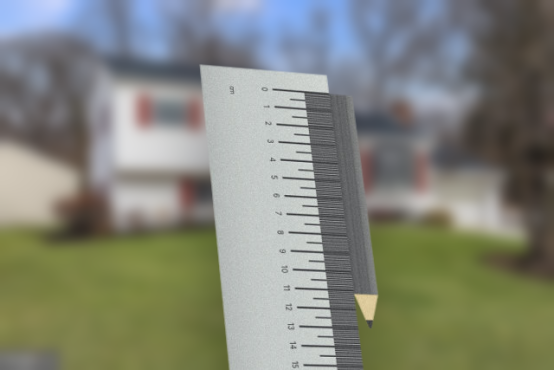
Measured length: 13 cm
